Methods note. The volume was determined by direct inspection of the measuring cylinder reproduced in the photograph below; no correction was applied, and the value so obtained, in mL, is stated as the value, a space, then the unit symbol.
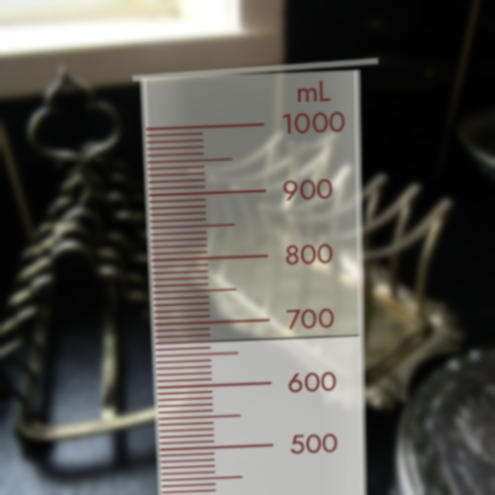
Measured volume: 670 mL
